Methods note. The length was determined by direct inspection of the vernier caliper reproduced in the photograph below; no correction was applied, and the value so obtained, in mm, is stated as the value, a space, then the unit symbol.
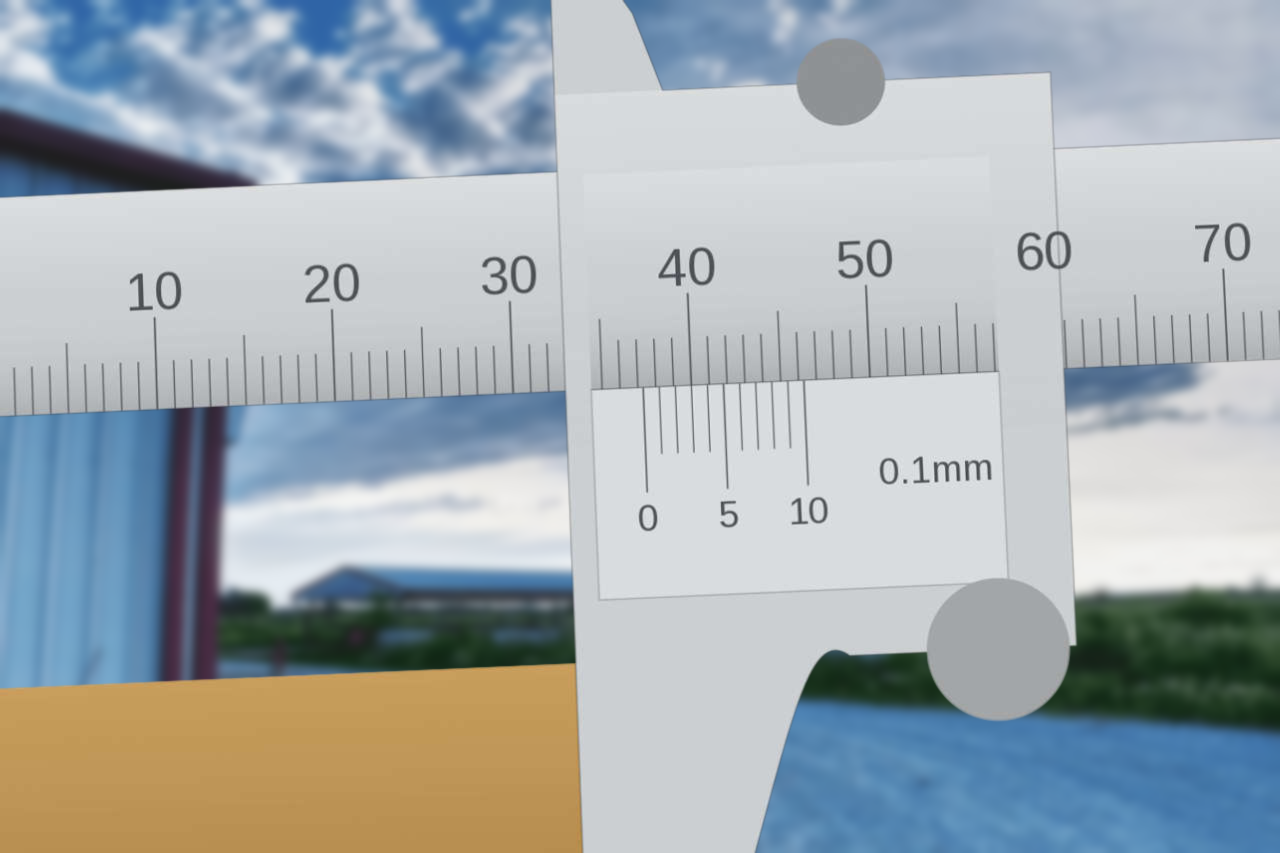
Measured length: 37.3 mm
